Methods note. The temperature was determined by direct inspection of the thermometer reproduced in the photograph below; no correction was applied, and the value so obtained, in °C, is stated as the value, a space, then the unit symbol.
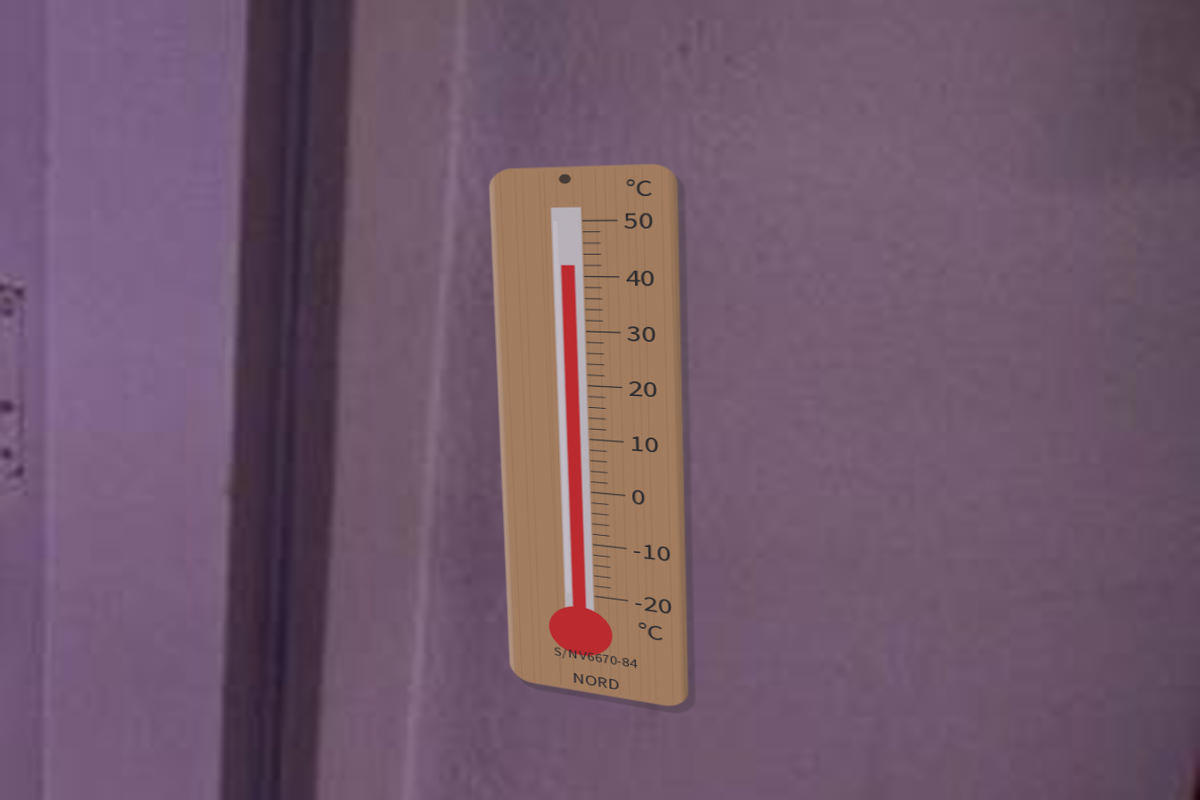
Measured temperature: 42 °C
